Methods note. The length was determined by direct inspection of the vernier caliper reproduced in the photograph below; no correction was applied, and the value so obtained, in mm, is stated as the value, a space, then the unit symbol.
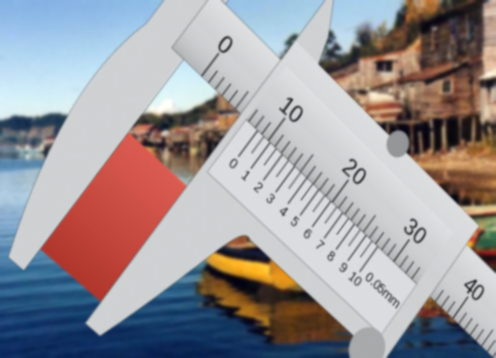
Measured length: 8.4 mm
